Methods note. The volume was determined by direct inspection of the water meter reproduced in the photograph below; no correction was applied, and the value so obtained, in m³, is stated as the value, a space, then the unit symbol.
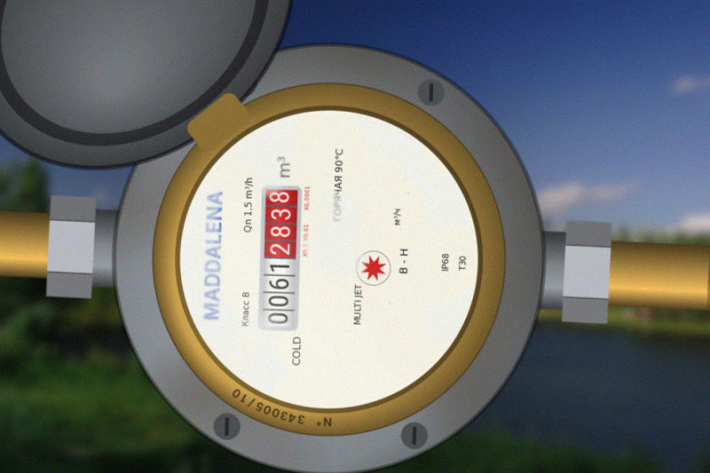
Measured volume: 61.2838 m³
